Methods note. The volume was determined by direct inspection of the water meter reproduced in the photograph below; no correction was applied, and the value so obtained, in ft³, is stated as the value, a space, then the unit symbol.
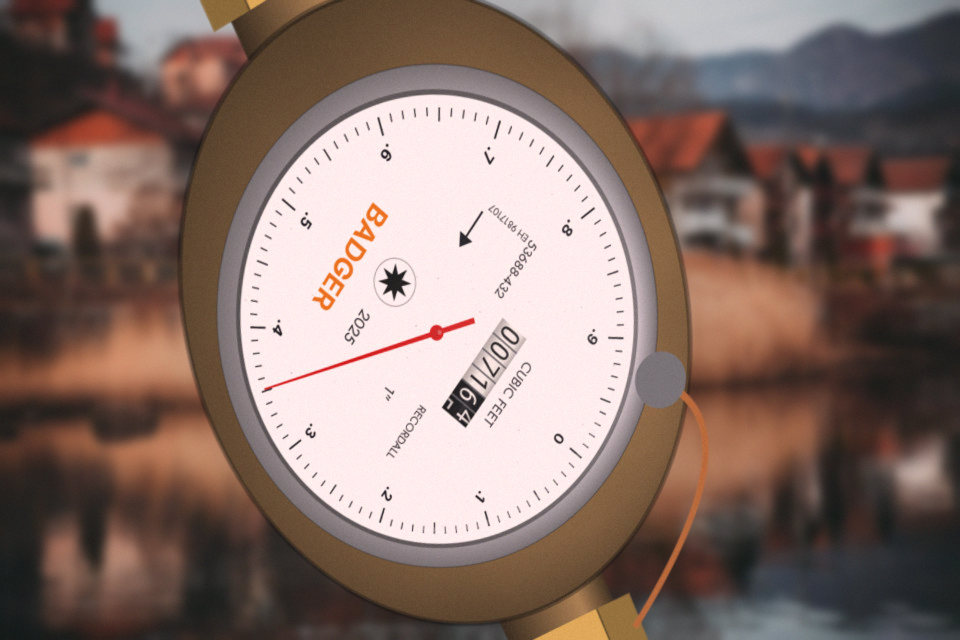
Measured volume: 7164.35 ft³
